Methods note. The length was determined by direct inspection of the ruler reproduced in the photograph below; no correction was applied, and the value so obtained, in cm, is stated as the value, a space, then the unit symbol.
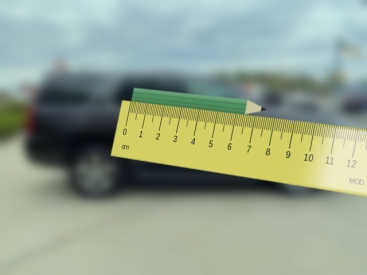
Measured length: 7.5 cm
